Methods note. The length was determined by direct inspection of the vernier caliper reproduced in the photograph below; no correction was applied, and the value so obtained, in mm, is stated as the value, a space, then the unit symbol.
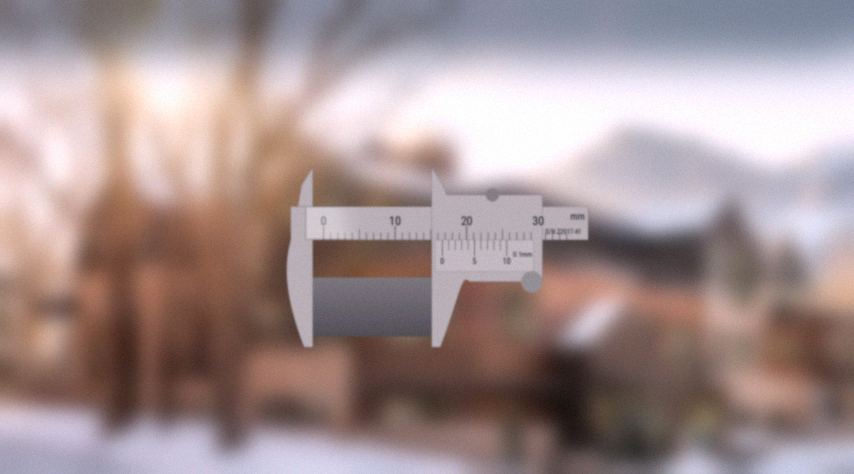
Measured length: 16.6 mm
